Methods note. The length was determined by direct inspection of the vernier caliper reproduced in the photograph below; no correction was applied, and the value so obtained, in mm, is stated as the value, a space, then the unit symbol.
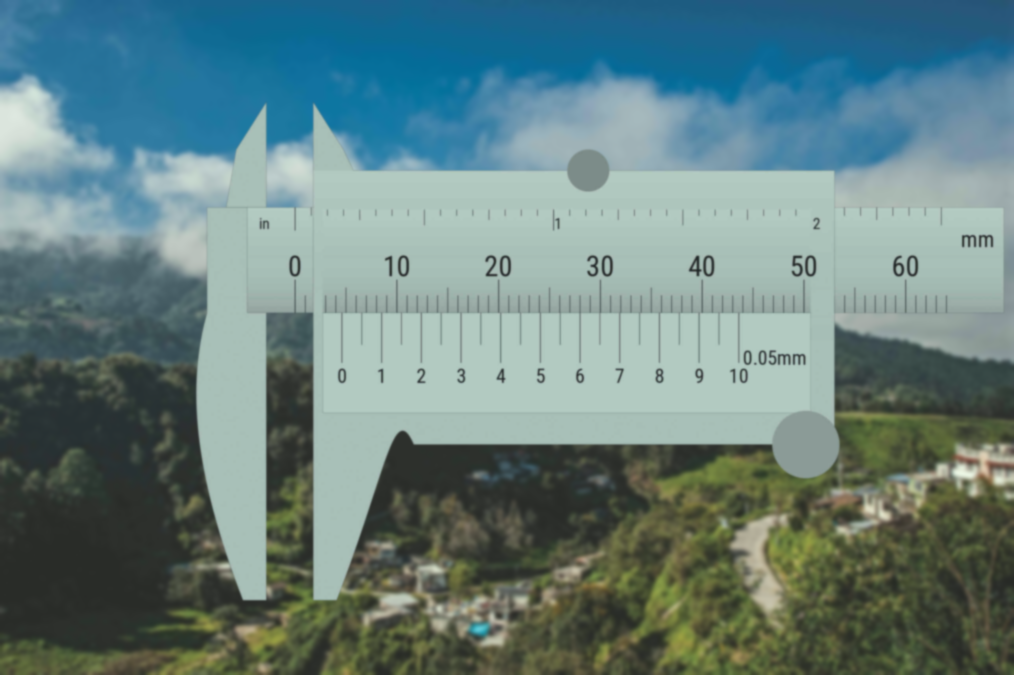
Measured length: 4.6 mm
